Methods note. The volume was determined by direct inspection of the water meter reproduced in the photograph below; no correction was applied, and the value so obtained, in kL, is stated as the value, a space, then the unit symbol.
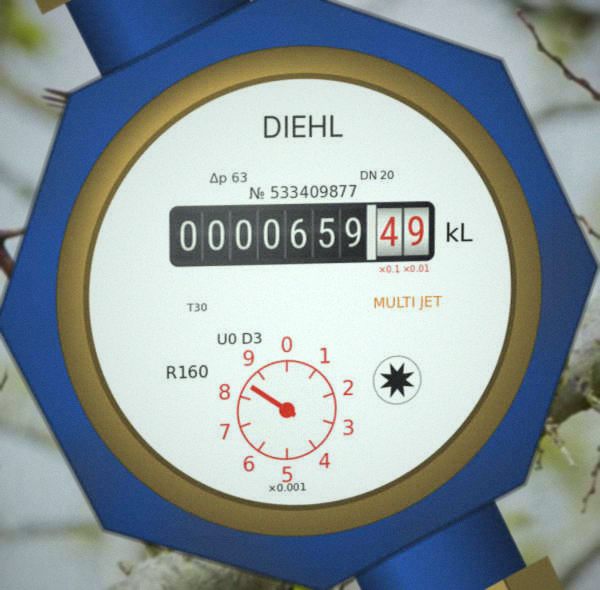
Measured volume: 659.498 kL
